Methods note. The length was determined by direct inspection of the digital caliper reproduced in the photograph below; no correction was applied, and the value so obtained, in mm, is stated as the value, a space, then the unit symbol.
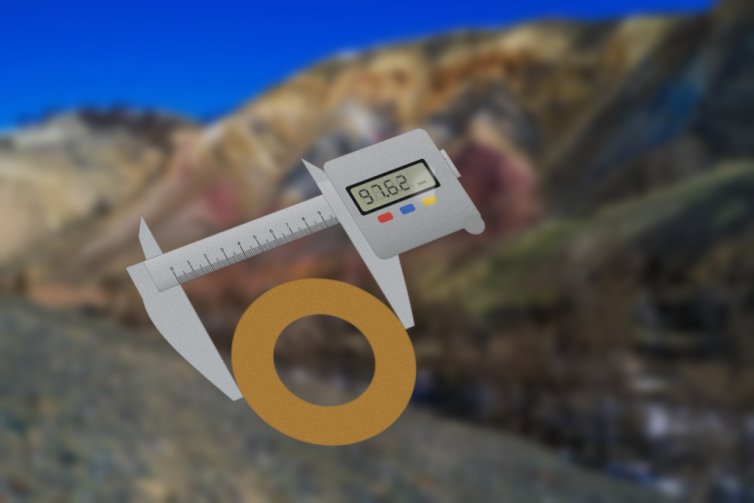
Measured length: 97.62 mm
